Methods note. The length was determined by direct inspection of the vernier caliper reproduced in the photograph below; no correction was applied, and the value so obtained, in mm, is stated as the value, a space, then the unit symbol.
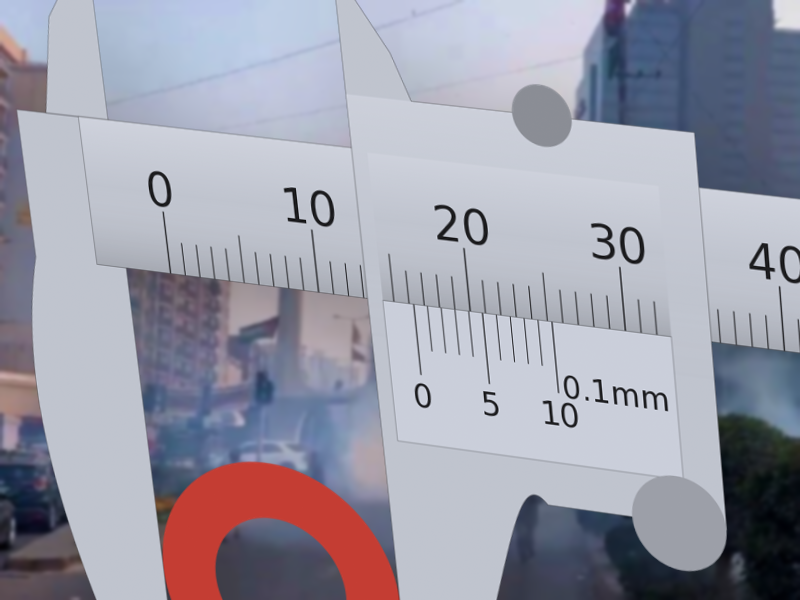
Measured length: 16.3 mm
